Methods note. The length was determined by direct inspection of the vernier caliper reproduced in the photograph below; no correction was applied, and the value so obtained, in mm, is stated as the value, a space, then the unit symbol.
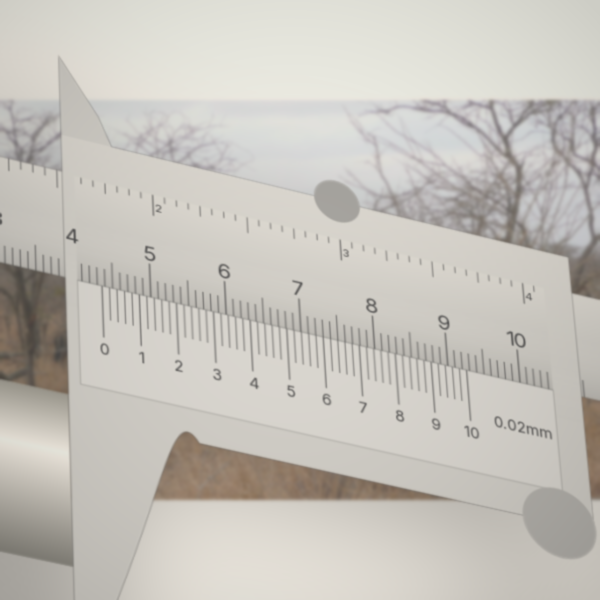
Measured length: 43.6 mm
